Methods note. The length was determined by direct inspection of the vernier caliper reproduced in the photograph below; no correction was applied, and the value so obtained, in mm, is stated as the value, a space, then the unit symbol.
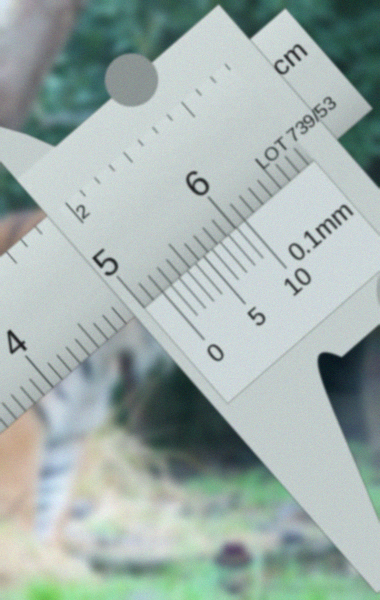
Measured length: 52.0 mm
